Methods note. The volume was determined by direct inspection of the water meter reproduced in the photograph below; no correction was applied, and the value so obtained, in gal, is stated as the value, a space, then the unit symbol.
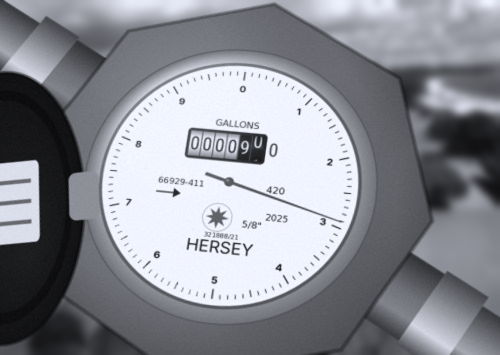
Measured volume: 902.9 gal
